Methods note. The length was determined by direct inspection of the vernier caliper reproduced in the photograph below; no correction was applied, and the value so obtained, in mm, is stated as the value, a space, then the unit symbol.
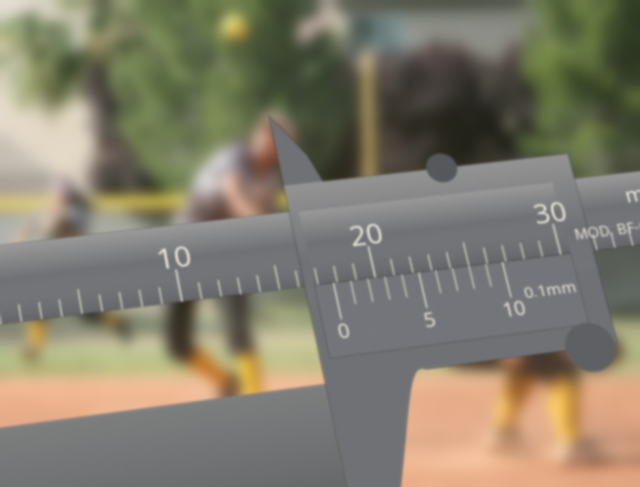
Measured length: 17.8 mm
